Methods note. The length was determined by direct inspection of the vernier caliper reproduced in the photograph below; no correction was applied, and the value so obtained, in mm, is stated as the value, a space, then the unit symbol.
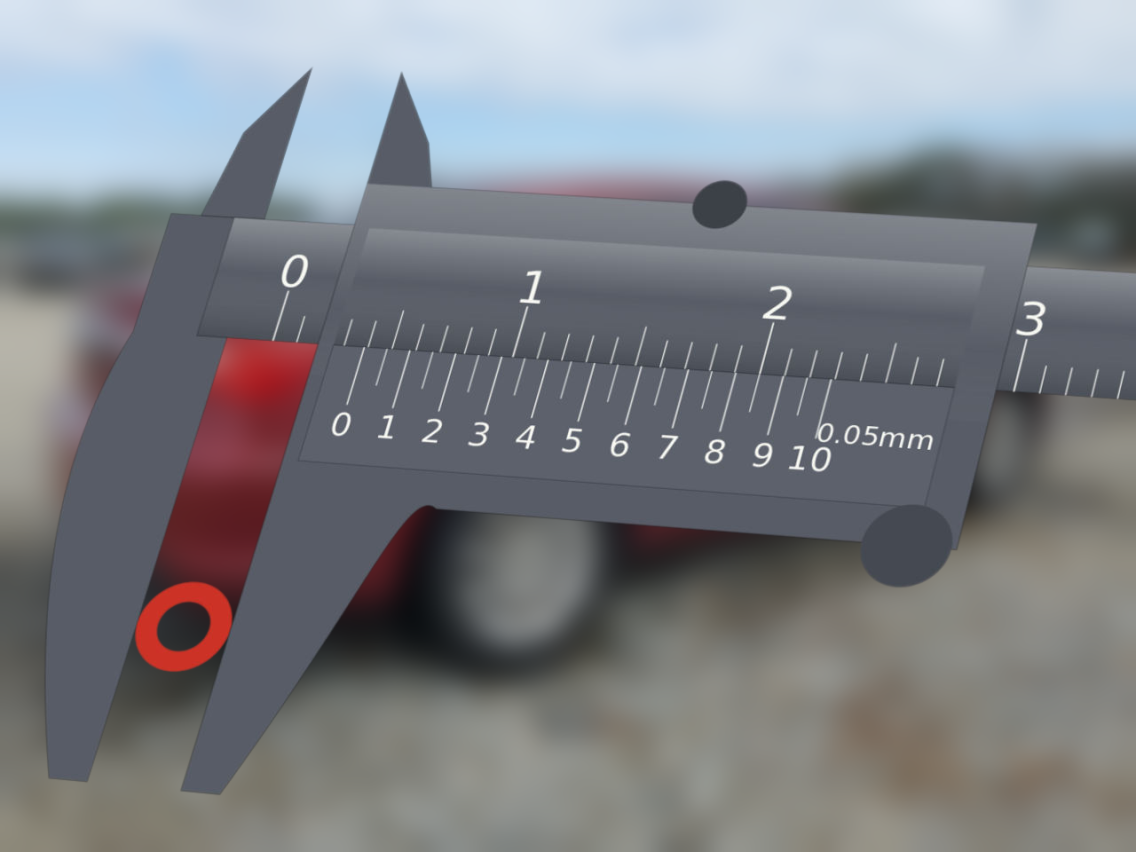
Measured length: 3.85 mm
